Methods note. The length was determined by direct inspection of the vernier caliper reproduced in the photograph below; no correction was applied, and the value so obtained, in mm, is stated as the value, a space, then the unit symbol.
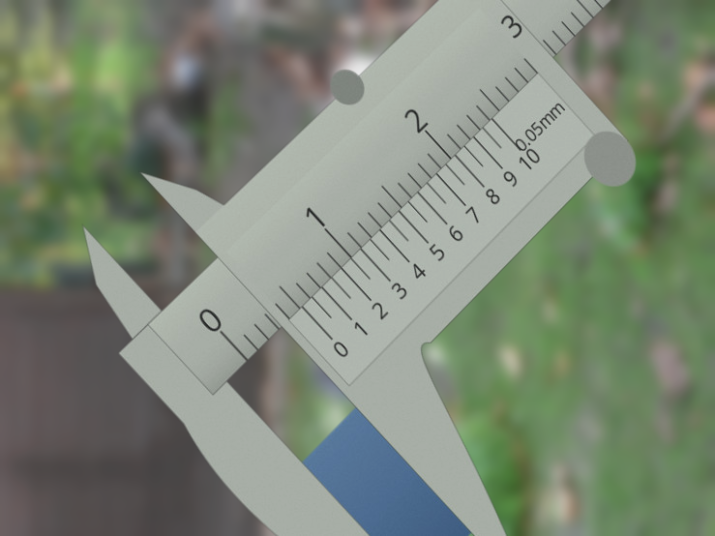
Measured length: 5.2 mm
